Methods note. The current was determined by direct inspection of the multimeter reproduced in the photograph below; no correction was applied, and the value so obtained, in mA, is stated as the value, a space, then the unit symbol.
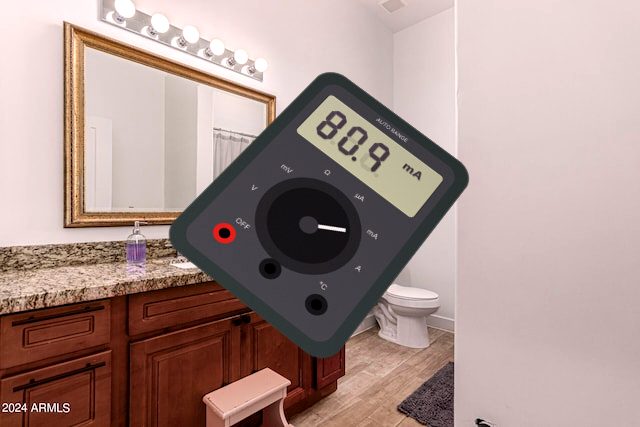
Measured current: 80.9 mA
